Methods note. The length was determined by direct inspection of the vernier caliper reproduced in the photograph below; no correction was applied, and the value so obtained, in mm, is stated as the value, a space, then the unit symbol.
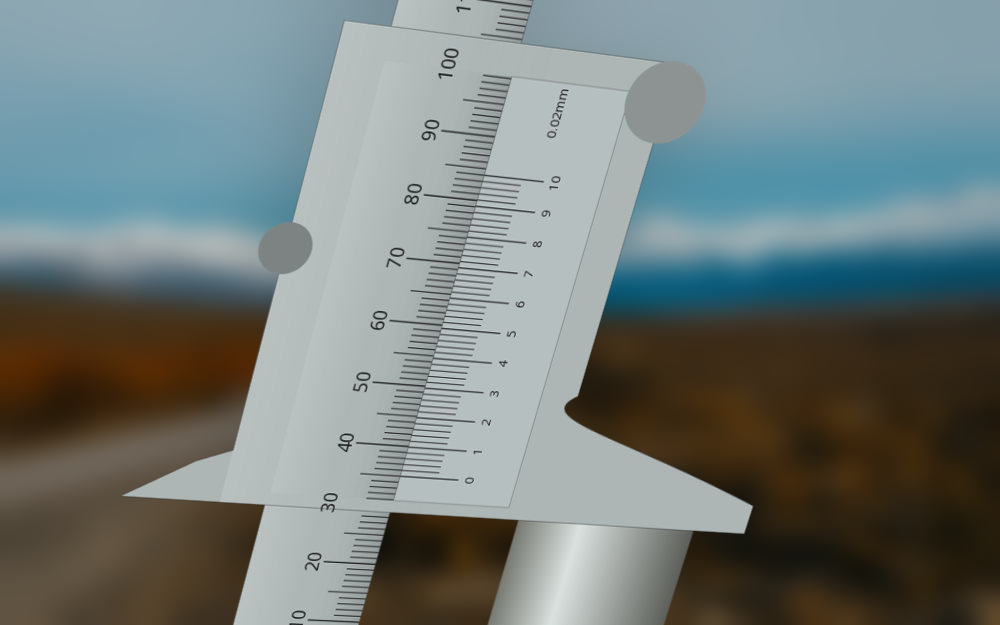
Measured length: 35.0 mm
